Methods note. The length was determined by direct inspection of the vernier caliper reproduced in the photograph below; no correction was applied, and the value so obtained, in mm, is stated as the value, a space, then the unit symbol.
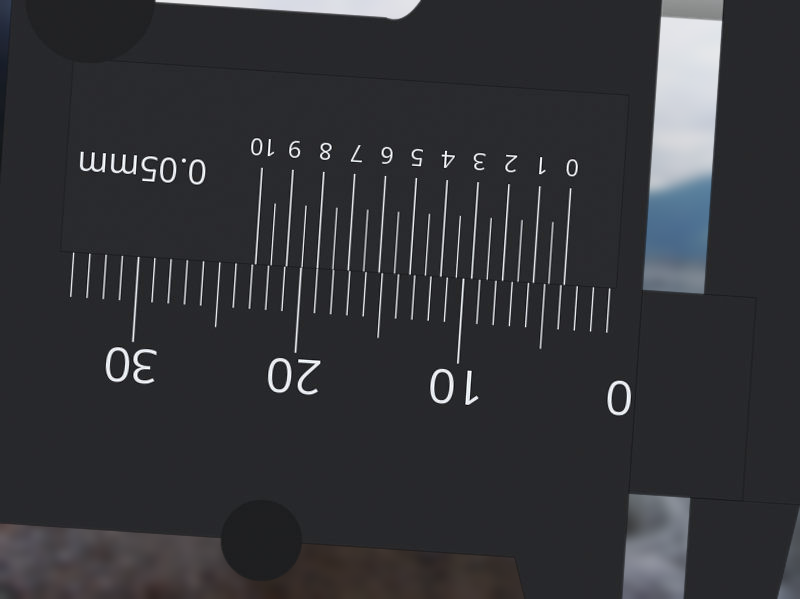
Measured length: 3.8 mm
